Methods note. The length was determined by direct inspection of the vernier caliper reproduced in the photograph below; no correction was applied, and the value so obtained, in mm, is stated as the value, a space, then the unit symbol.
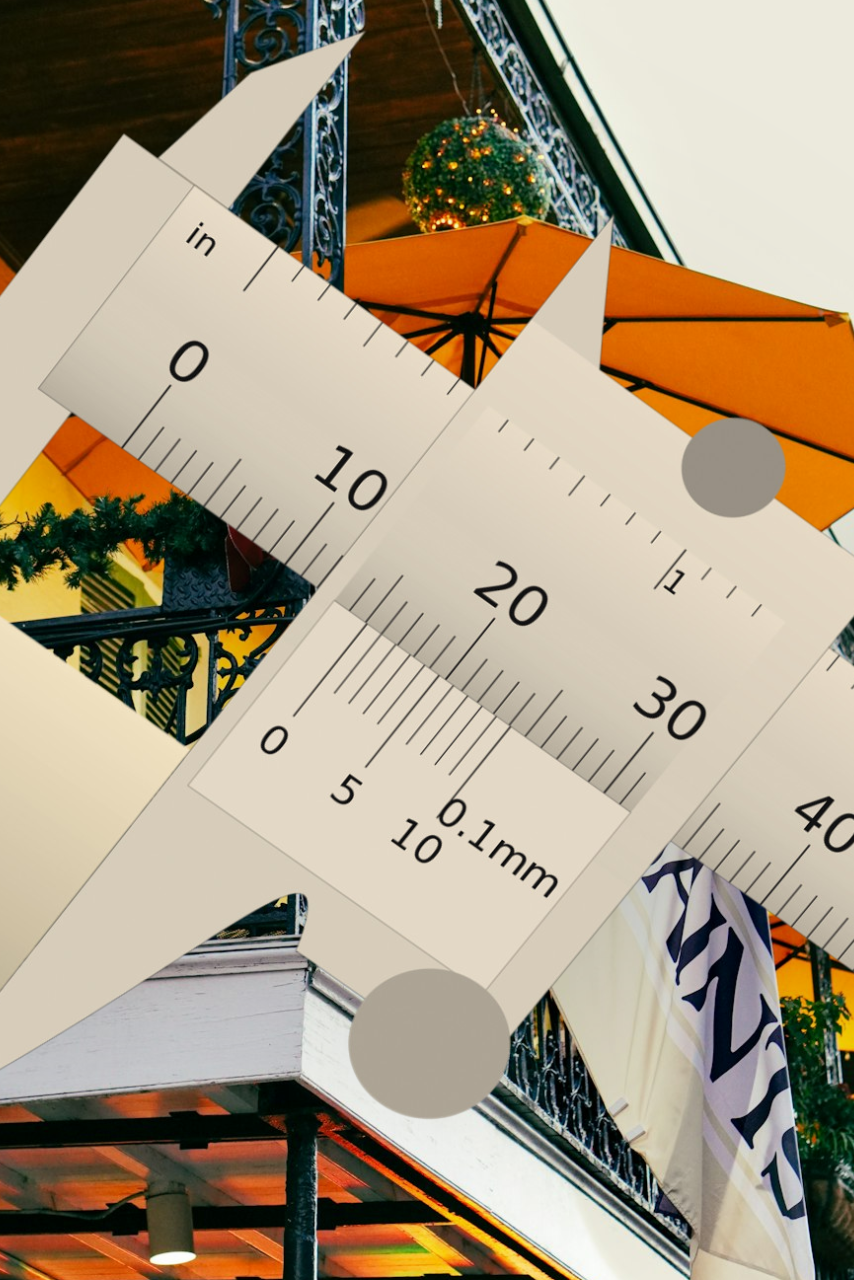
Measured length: 15.1 mm
